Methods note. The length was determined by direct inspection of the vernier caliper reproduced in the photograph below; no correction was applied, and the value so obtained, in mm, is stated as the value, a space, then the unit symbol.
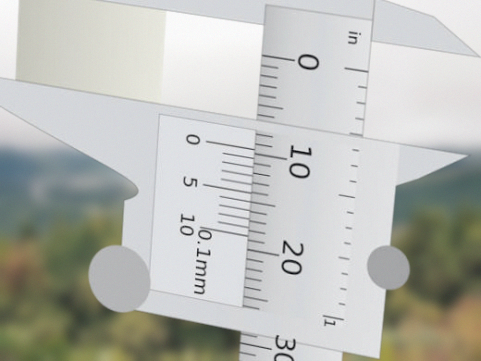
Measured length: 9.6 mm
